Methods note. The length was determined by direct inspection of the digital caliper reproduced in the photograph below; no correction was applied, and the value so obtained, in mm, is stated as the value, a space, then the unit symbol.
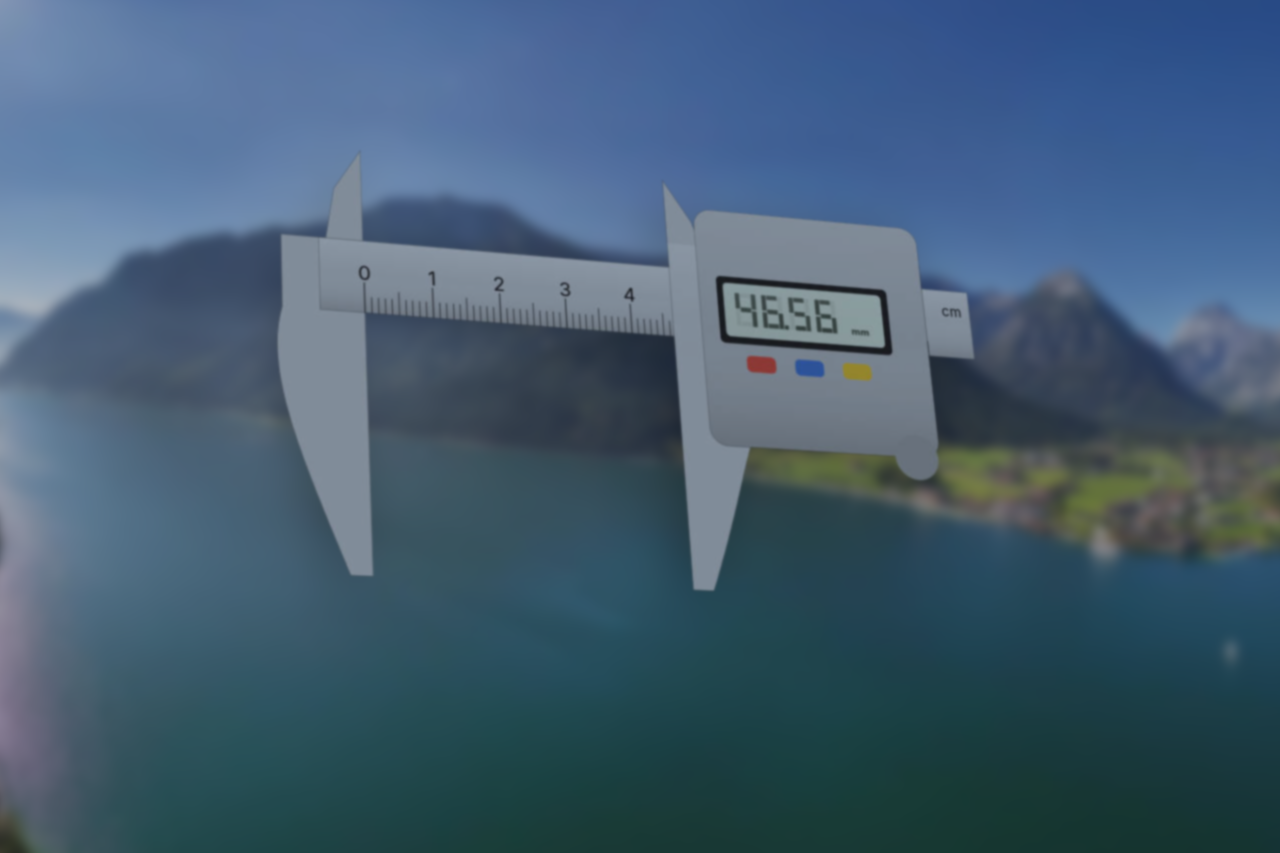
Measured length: 46.56 mm
